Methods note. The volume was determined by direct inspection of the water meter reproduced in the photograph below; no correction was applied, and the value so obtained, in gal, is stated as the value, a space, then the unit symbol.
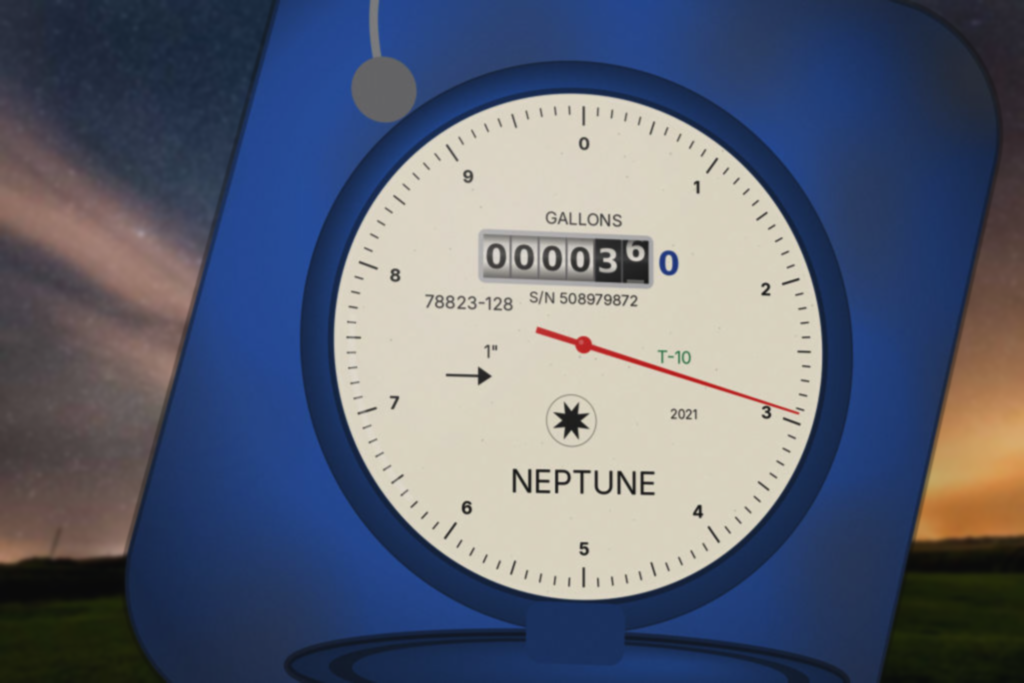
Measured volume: 362.9 gal
